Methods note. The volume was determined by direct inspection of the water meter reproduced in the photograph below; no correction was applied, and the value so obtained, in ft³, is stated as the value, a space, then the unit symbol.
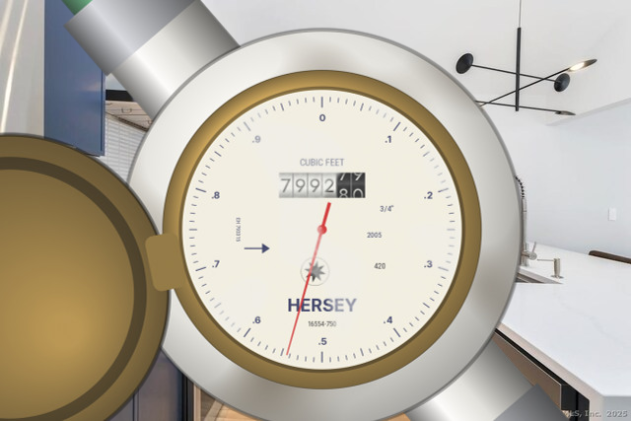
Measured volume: 799279.54 ft³
